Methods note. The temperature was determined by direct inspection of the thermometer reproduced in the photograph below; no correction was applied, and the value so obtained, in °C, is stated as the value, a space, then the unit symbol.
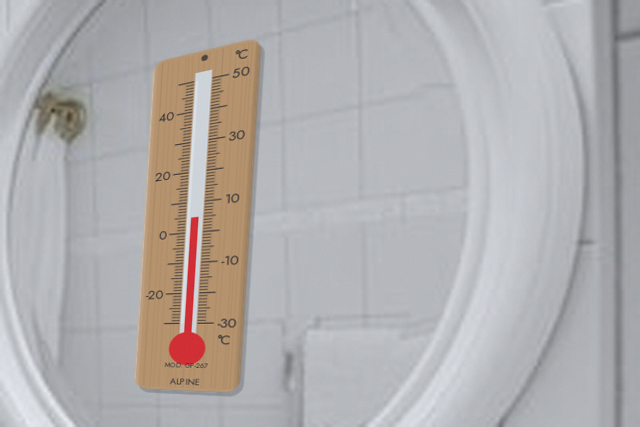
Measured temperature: 5 °C
